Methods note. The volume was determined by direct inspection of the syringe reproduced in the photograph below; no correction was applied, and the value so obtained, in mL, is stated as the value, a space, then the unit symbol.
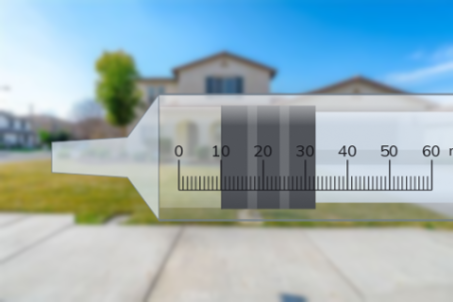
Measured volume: 10 mL
